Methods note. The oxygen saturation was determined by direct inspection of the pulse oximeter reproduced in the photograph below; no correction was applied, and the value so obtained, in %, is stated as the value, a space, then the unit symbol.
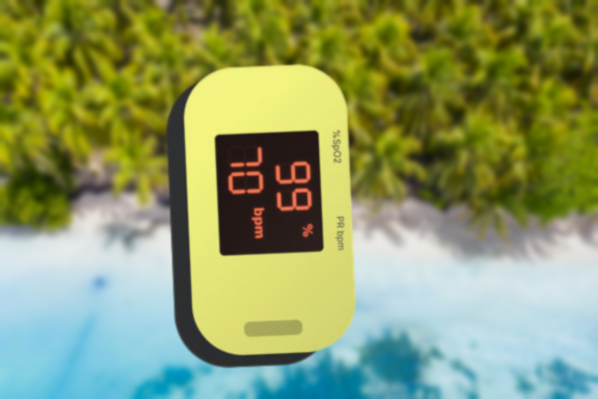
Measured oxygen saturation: 99 %
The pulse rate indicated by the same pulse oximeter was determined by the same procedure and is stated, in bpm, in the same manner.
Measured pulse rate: 70 bpm
